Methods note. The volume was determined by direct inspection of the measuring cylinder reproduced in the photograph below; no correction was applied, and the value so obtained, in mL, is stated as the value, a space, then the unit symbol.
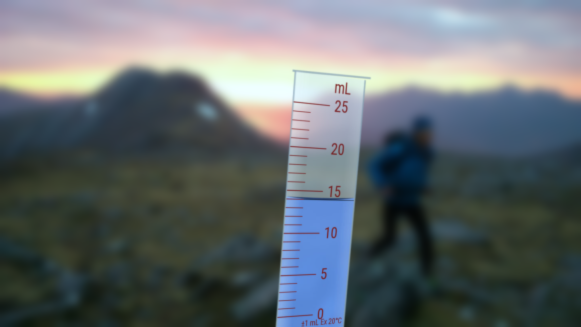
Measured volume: 14 mL
